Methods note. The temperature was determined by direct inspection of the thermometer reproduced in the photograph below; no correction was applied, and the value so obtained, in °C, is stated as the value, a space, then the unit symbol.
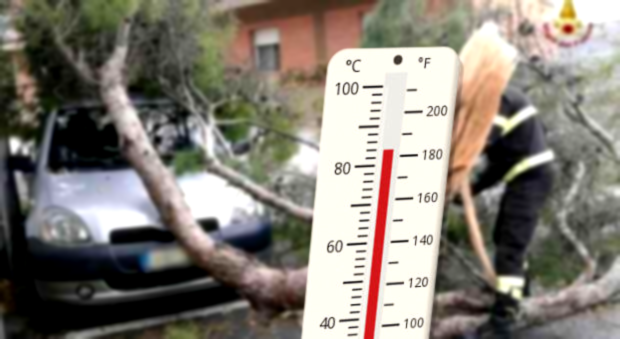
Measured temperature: 84 °C
